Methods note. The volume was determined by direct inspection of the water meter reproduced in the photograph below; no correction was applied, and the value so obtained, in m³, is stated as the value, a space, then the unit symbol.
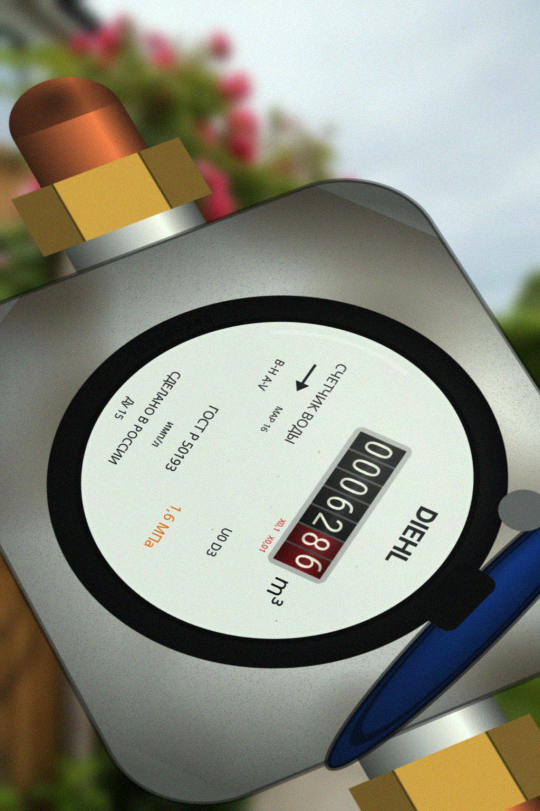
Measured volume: 62.86 m³
